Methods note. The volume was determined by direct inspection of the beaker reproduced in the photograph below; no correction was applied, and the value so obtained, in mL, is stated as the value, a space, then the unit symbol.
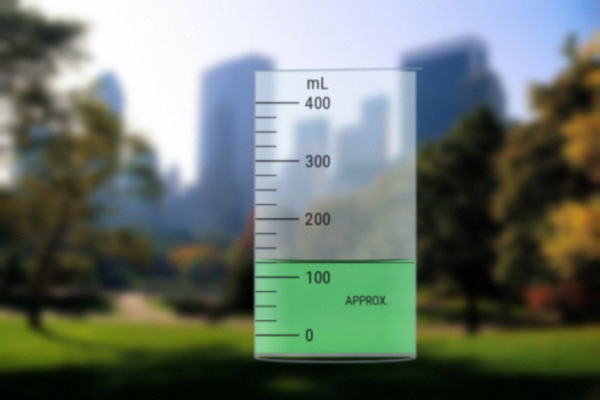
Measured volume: 125 mL
